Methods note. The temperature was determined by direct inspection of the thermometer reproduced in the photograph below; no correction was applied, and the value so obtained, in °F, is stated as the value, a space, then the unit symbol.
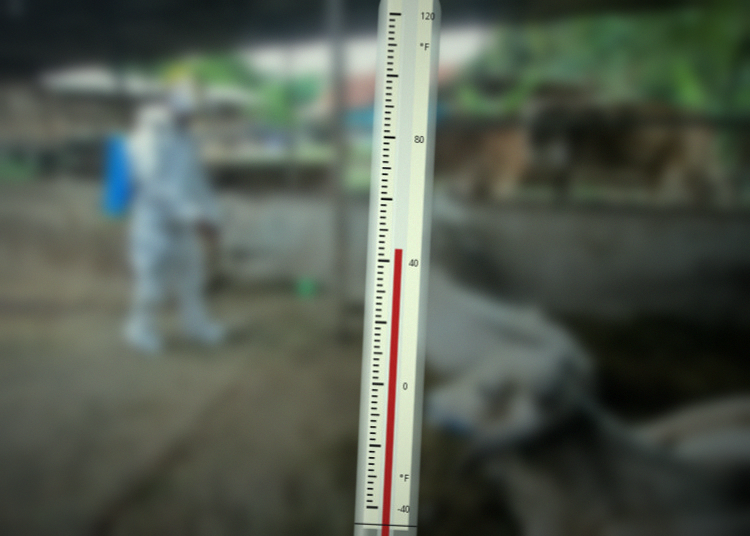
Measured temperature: 44 °F
